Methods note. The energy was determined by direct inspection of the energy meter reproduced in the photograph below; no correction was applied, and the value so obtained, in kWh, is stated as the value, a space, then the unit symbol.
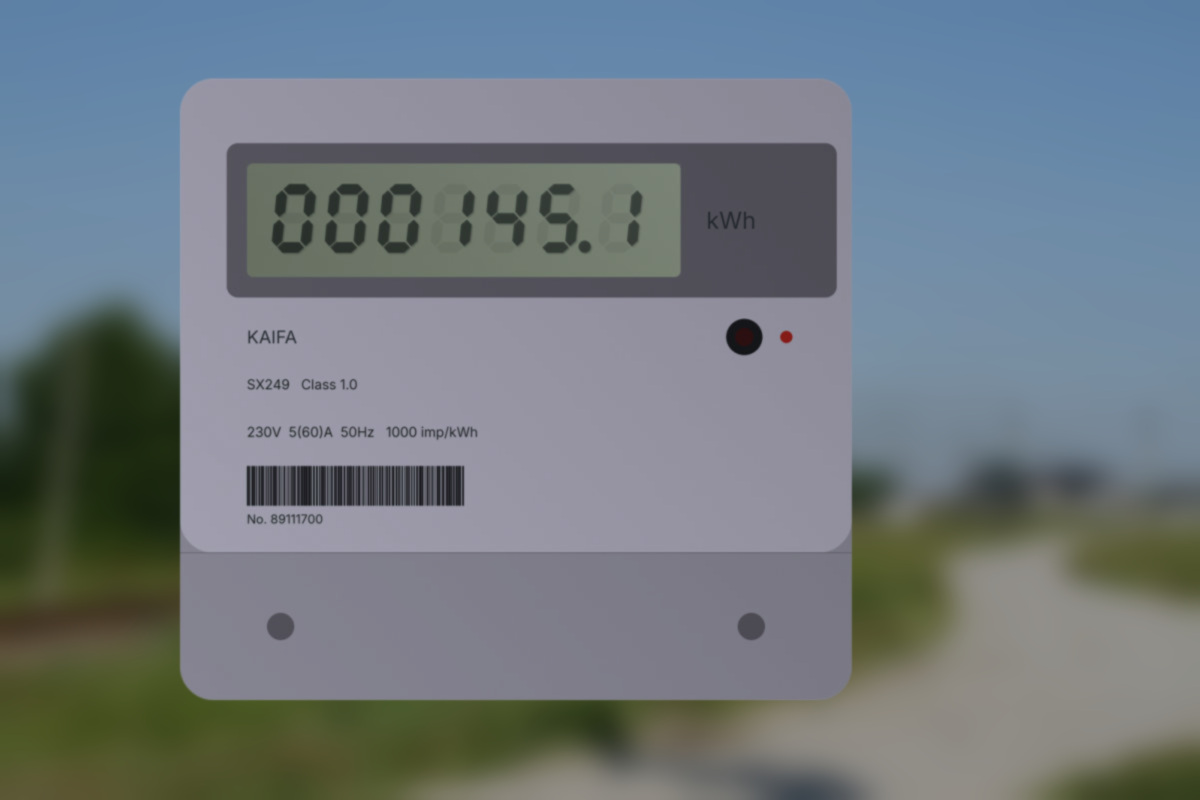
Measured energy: 145.1 kWh
